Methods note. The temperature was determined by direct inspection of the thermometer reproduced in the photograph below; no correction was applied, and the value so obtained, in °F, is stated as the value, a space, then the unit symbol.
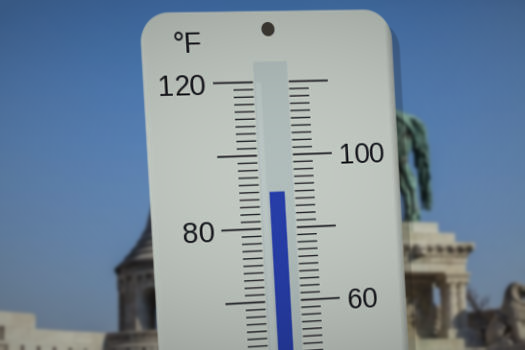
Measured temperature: 90 °F
